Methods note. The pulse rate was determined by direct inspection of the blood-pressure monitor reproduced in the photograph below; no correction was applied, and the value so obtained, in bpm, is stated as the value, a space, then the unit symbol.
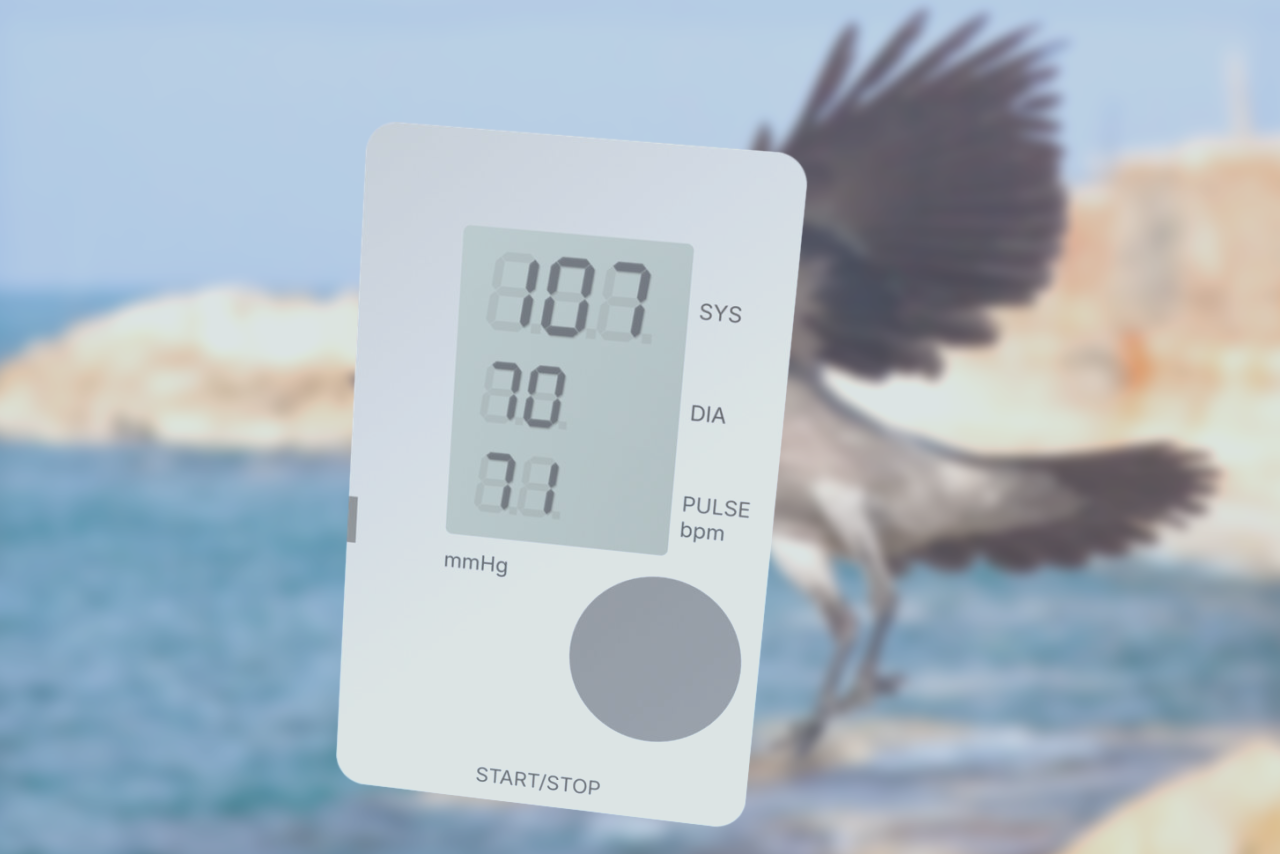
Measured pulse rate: 71 bpm
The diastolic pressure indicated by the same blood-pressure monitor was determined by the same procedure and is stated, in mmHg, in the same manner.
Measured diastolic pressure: 70 mmHg
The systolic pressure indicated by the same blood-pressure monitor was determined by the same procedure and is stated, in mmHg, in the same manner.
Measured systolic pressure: 107 mmHg
